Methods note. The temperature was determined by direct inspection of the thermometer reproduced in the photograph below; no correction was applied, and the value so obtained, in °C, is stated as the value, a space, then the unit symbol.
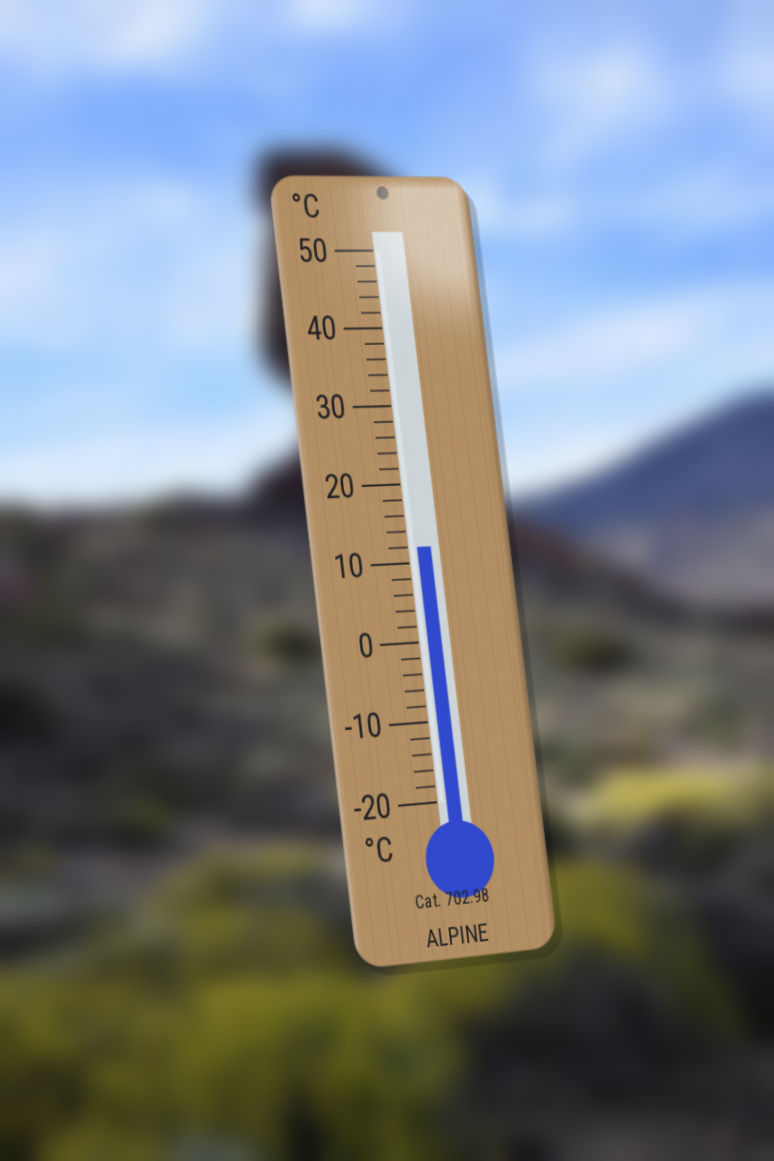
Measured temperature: 12 °C
